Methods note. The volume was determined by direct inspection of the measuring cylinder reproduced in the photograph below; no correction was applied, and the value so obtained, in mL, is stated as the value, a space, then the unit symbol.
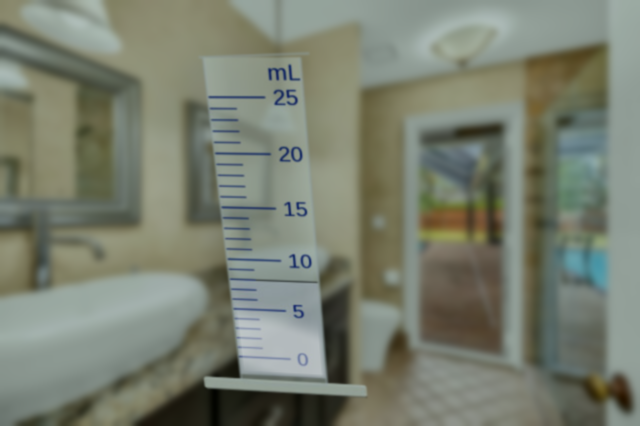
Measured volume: 8 mL
